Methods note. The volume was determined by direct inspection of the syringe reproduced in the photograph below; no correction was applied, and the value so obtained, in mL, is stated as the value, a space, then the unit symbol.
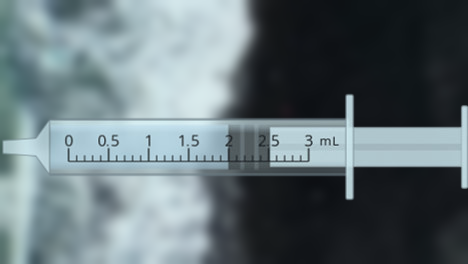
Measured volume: 2 mL
